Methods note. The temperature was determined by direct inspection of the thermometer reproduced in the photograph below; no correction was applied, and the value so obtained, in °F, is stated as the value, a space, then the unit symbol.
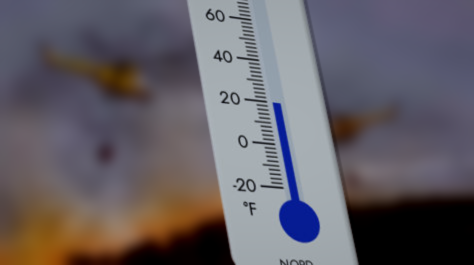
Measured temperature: 20 °F
